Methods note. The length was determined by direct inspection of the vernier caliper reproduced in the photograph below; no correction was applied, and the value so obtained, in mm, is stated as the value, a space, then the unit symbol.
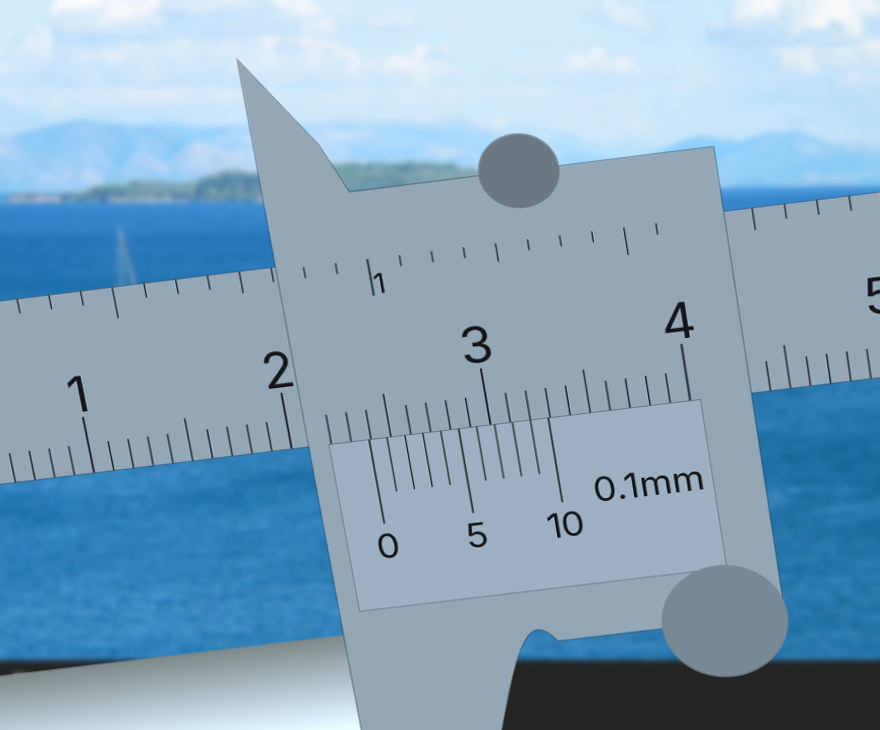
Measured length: 23.9 mm
